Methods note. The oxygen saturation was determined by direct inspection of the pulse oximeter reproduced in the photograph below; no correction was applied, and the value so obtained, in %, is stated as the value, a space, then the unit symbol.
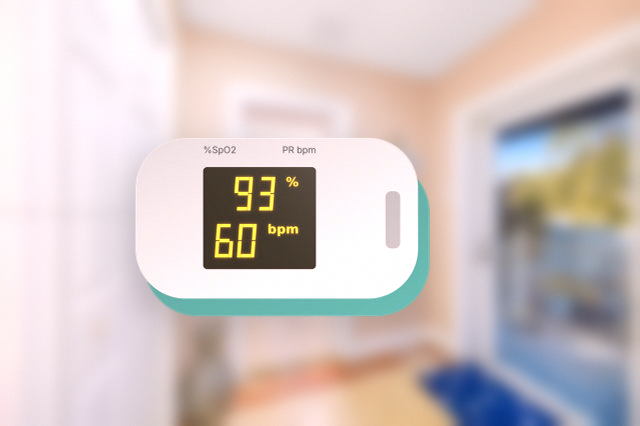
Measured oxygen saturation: 93 %
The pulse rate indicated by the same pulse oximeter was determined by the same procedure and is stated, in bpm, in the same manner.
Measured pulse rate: 60 bpm
